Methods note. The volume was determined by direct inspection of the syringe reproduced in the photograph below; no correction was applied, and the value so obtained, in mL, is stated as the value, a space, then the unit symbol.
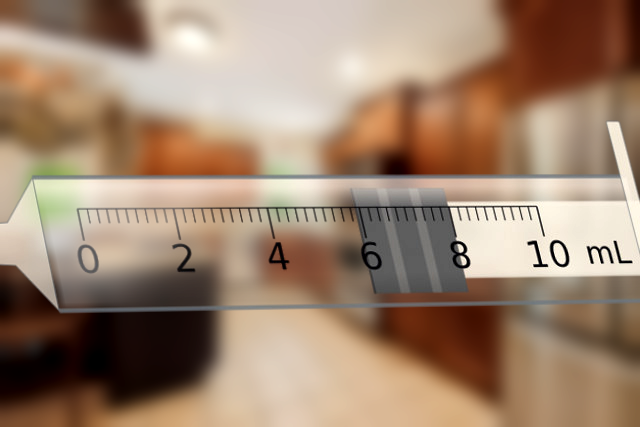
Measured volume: 5.9 mL
